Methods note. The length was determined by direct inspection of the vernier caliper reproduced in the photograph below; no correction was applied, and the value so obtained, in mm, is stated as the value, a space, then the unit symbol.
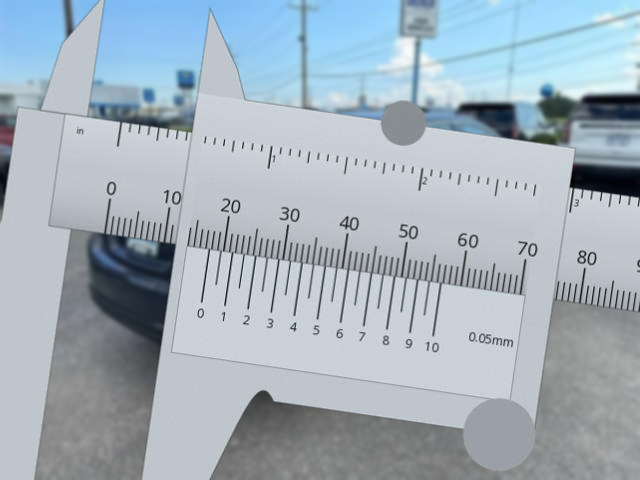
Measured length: 17.6 mm
